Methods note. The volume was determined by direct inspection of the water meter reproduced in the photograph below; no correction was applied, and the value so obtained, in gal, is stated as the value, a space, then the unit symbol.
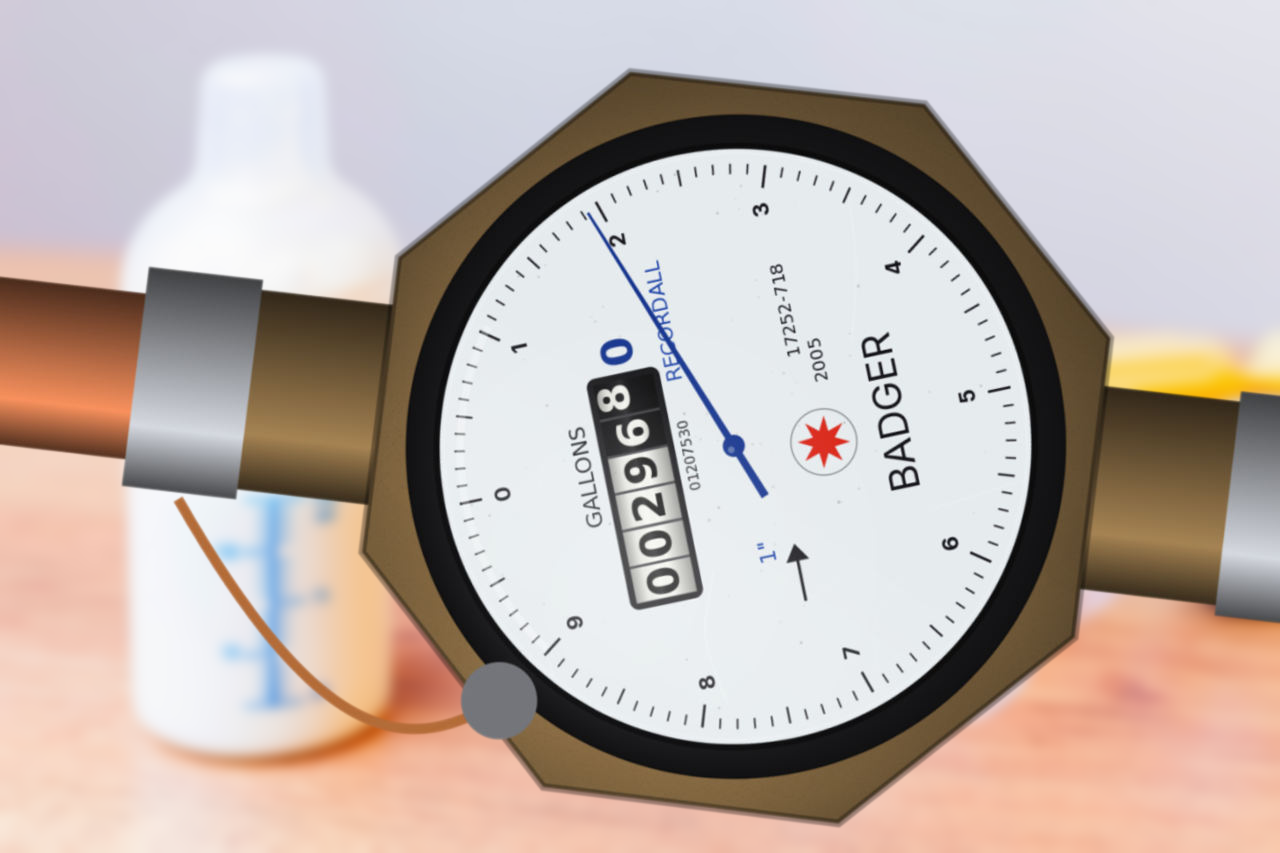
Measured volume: 29681.9 gal
